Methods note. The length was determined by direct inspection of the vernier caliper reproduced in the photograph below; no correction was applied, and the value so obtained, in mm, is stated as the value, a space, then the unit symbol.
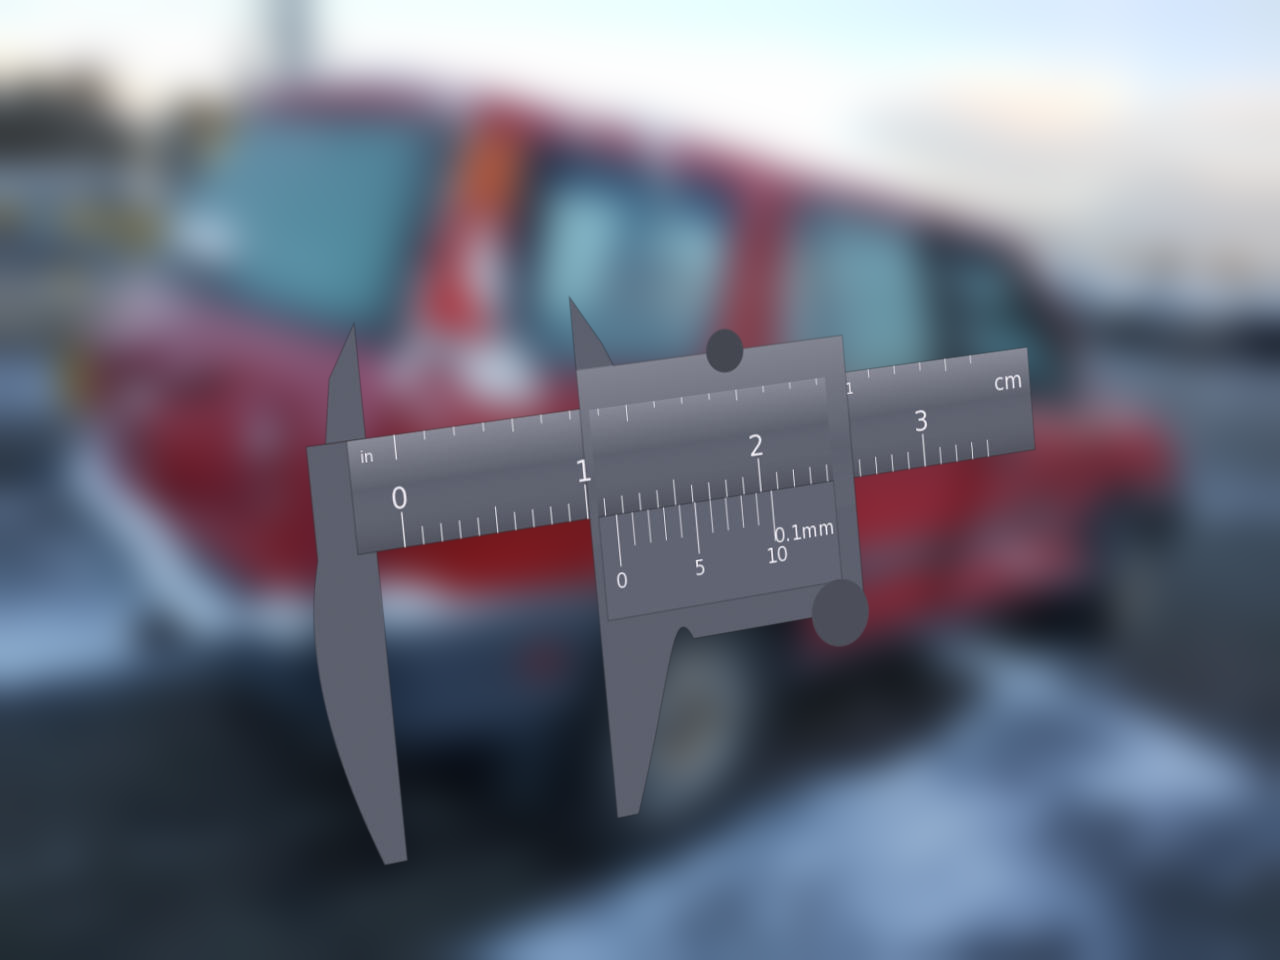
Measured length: 11.6 mm
